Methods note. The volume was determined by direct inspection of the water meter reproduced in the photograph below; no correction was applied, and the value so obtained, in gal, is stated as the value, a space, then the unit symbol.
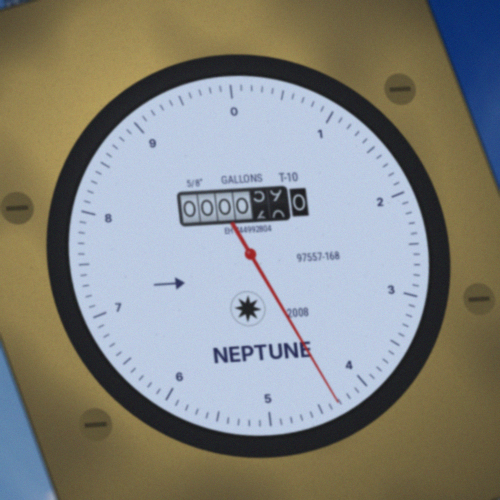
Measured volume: 594.3 gal
